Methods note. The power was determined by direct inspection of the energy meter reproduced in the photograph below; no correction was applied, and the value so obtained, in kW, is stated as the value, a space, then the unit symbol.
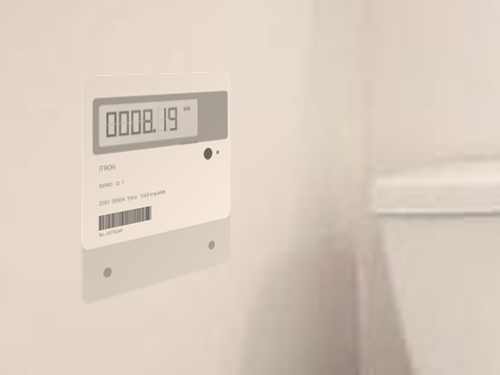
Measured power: 8.19 kW
